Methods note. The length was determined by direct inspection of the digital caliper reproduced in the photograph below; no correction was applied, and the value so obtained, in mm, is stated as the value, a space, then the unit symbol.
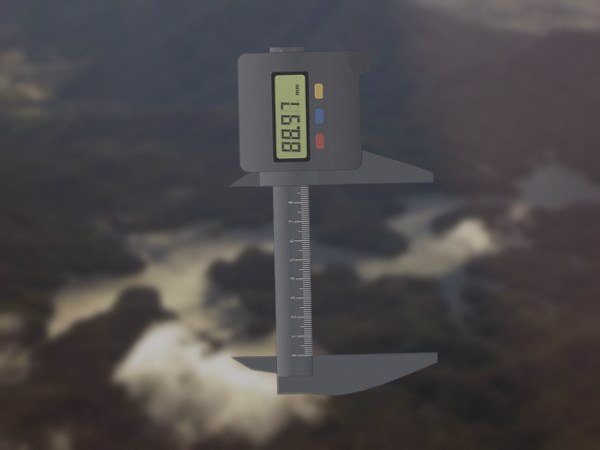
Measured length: 88.97 mm
